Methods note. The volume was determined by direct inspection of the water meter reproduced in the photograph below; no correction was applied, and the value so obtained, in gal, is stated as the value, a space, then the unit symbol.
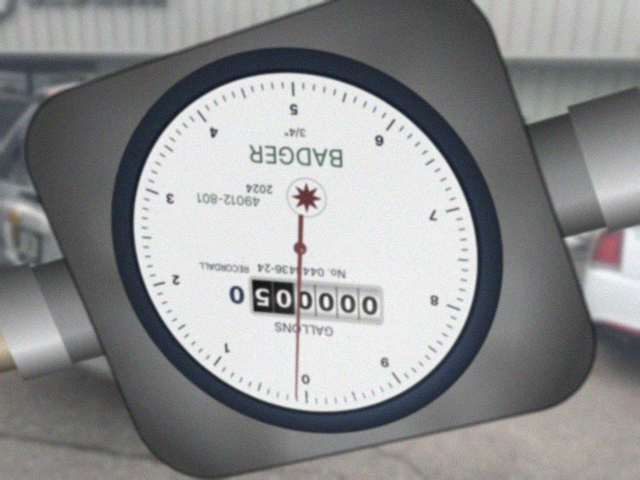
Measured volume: 50.1 gal
